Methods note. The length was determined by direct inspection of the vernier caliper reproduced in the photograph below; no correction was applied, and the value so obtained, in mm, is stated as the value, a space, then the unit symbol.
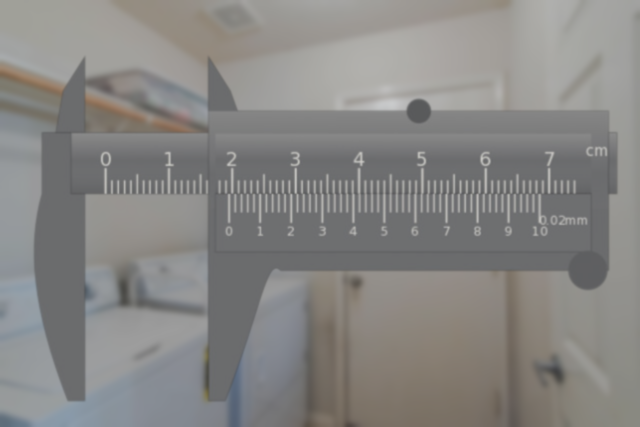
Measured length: 19.5 mm
